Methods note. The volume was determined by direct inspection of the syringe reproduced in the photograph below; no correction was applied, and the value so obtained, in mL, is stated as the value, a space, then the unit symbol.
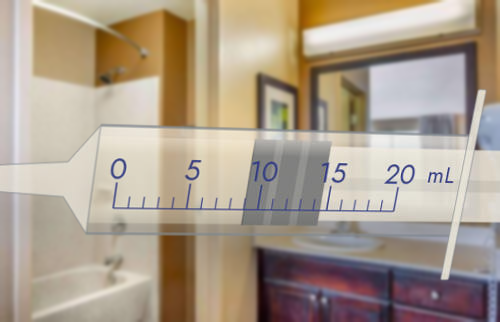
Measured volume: 9 mL
